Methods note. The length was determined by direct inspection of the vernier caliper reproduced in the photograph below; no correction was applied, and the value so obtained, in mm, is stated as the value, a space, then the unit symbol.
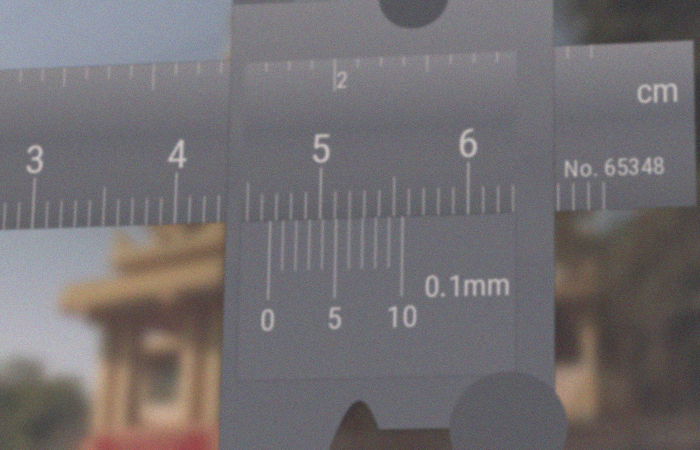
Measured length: 46.6 mm
